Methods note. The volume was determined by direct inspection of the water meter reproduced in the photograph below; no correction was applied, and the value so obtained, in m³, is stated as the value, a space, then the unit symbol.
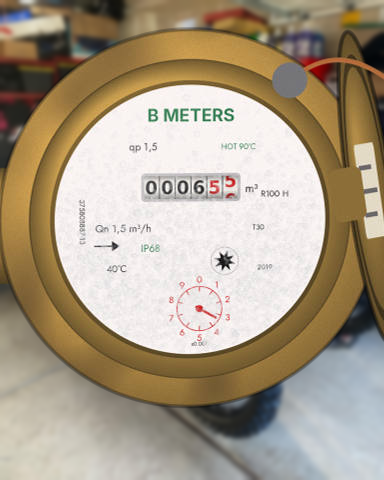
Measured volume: 6.553 m³
